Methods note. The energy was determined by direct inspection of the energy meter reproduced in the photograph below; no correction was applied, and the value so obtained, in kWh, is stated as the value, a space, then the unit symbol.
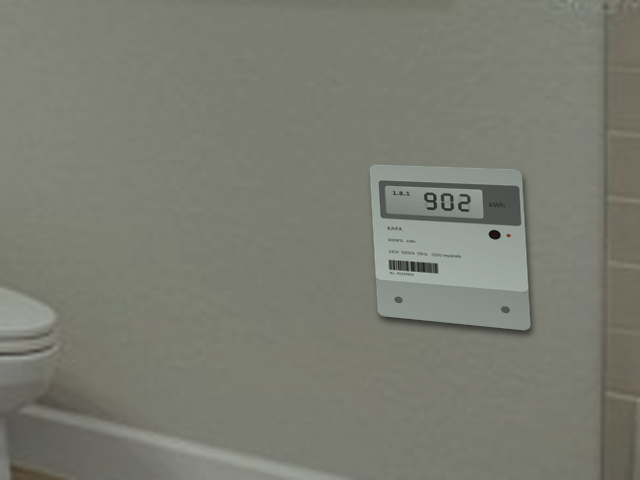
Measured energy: 902 kWh
